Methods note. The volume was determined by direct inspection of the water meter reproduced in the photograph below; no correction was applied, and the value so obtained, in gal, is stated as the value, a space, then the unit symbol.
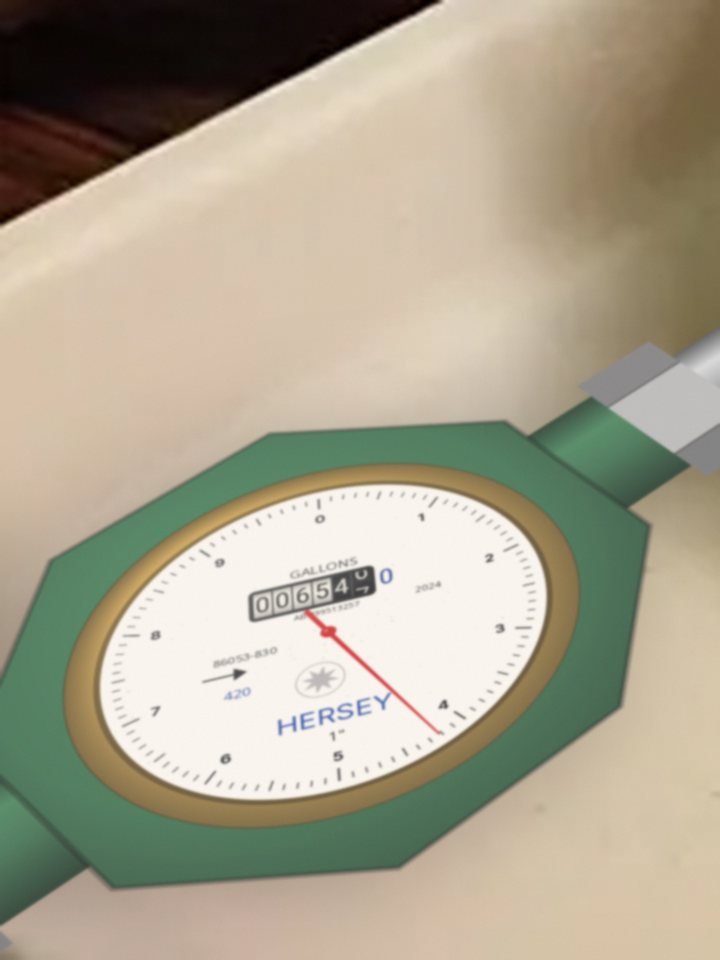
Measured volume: 65464.2 gal
